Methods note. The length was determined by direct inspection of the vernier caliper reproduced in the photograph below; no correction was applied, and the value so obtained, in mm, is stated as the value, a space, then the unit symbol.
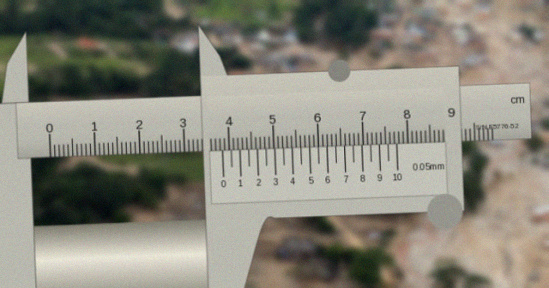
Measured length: 38.5 mm
